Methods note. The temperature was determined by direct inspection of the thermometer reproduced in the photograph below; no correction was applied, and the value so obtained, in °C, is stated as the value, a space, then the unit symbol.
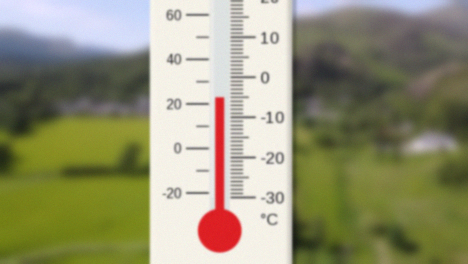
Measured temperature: -5 °C
